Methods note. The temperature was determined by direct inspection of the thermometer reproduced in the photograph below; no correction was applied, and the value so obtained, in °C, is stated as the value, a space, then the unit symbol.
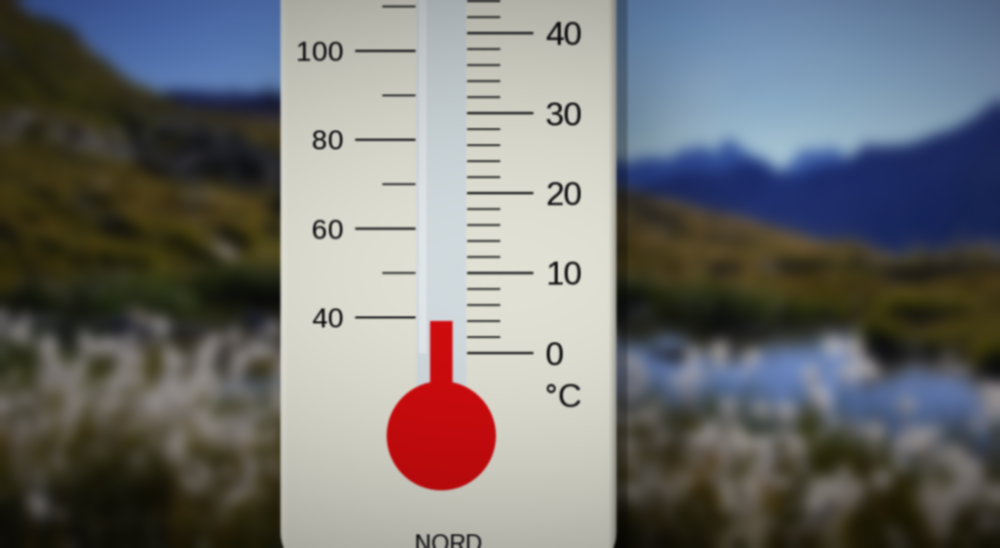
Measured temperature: 4 °C
